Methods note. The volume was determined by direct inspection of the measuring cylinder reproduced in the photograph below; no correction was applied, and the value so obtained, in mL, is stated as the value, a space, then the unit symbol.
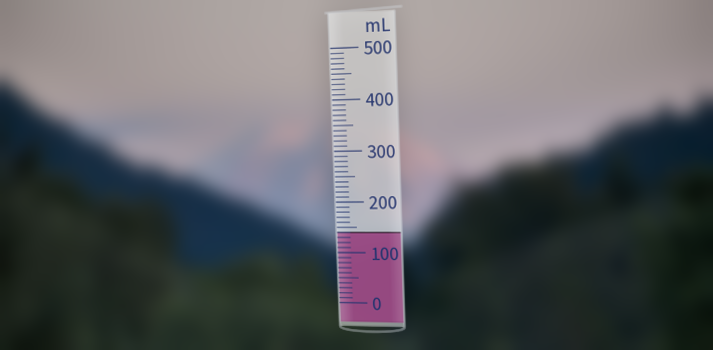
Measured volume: 140 mL
